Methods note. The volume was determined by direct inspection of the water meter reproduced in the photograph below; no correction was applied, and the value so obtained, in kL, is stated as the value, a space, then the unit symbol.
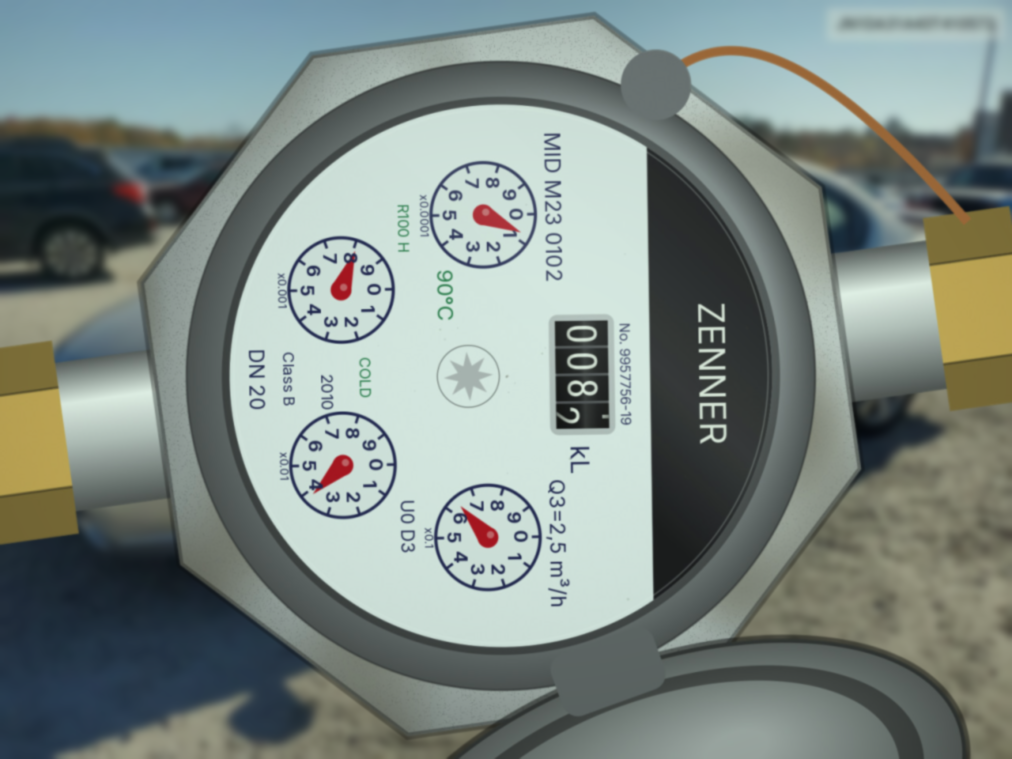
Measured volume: 81.6380 kL
